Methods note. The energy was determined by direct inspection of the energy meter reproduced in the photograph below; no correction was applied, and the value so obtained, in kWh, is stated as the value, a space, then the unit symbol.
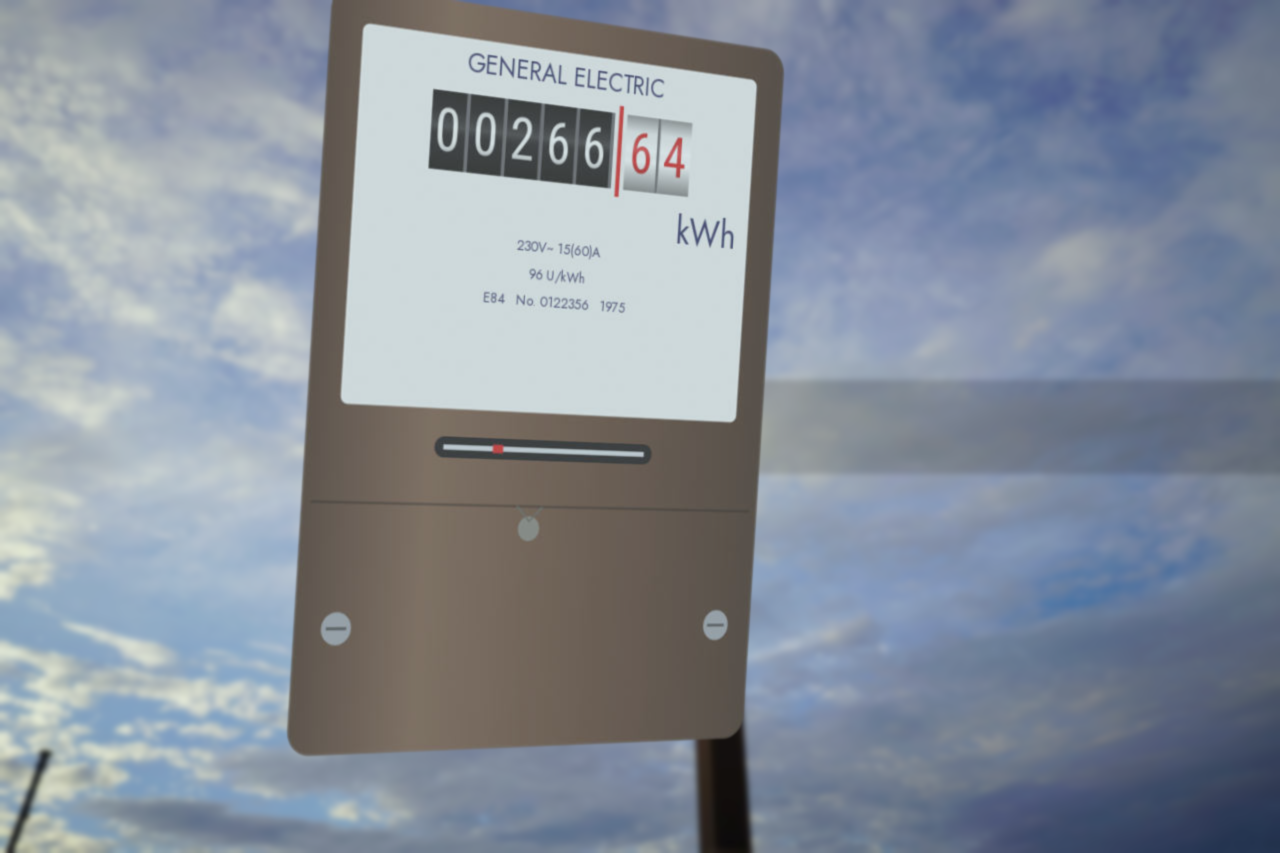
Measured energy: 266.64 kWh
